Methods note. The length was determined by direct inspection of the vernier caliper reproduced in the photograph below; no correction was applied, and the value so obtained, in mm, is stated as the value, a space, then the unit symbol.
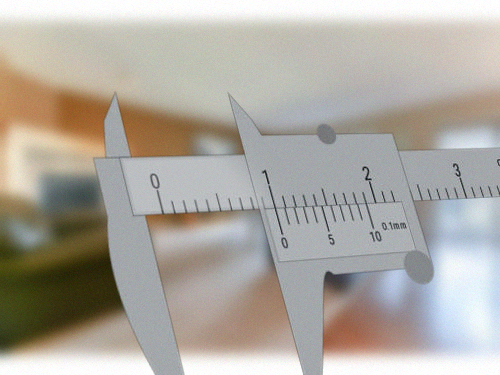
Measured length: 10.0 mm
